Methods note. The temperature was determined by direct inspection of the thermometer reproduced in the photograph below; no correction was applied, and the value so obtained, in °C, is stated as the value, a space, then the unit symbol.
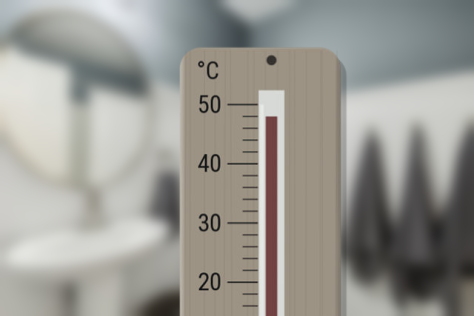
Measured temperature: 48 °C
